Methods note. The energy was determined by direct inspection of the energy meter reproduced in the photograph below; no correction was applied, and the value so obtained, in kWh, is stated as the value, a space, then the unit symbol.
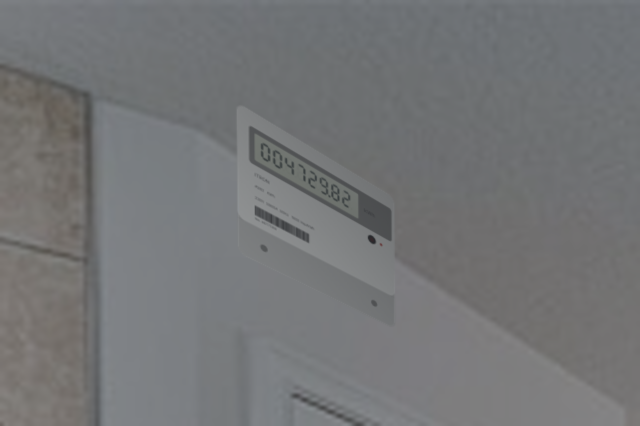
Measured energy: 4729.82 kWh
